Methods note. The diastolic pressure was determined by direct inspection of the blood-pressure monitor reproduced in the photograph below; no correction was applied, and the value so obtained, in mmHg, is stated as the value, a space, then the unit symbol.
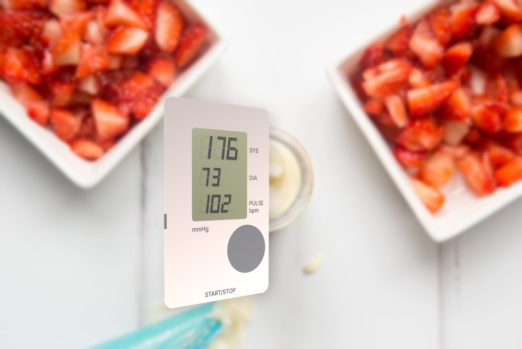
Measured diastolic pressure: 73 mmHg
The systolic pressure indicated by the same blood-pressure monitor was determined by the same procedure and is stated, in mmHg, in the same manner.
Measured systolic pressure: 176 mmHg
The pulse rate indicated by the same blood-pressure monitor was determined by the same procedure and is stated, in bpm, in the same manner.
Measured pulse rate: 102 bpm
